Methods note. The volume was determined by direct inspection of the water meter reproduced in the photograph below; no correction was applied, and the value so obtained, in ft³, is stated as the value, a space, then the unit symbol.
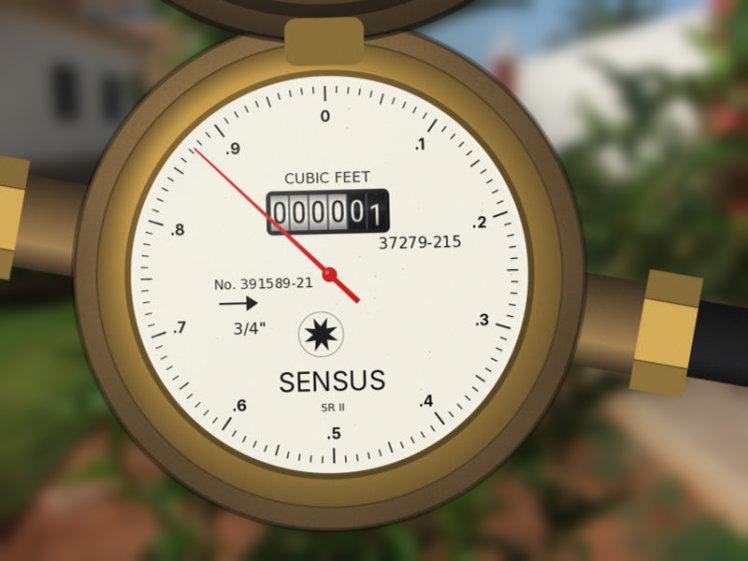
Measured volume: 0.87 ft³
